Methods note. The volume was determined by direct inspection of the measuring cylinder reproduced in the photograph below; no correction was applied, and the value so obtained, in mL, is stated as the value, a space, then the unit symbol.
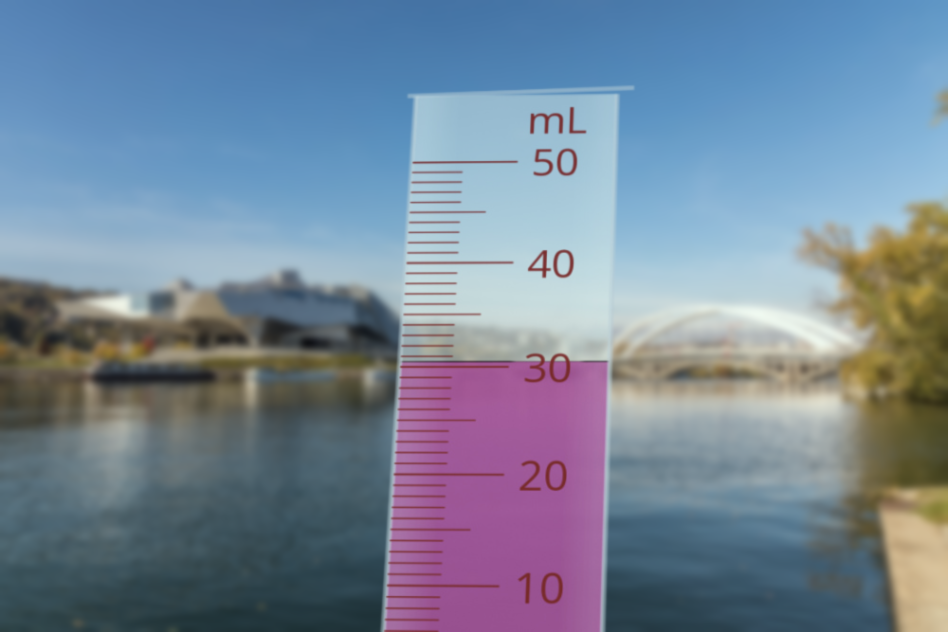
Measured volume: 30.5 mL
